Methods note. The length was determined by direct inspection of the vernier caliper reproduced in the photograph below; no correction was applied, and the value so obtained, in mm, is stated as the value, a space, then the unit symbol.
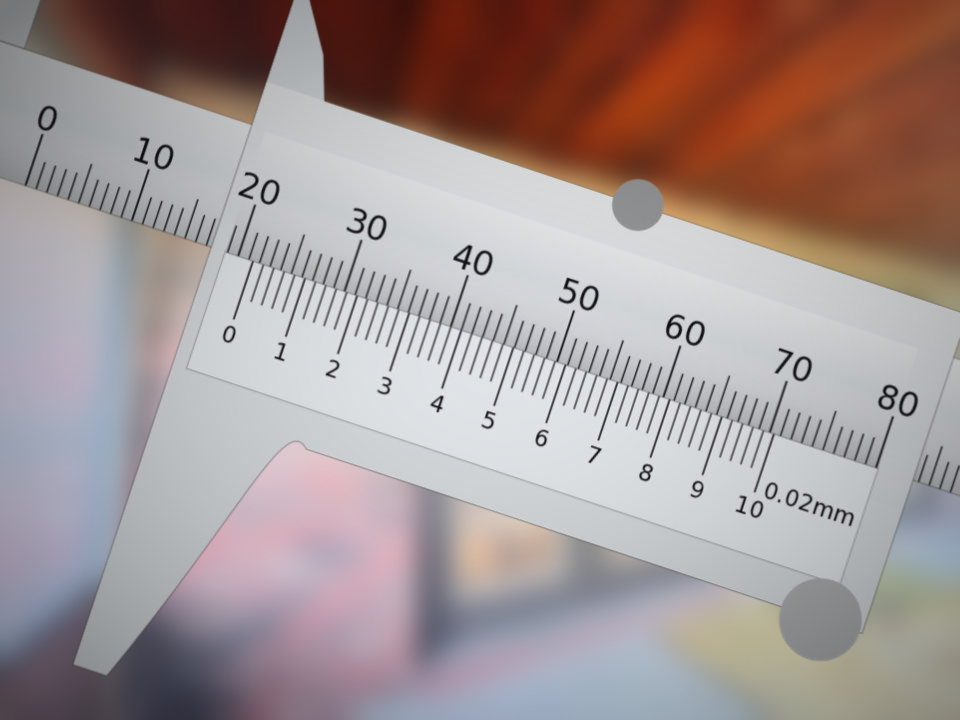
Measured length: 21.4 mm
